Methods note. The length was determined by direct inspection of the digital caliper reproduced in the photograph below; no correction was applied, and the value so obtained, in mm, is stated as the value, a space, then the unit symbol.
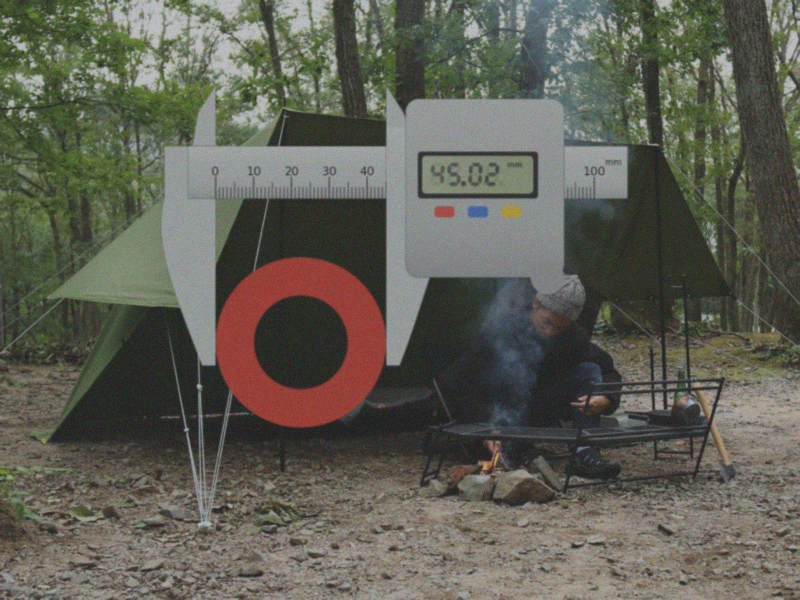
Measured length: 45.02 mm
